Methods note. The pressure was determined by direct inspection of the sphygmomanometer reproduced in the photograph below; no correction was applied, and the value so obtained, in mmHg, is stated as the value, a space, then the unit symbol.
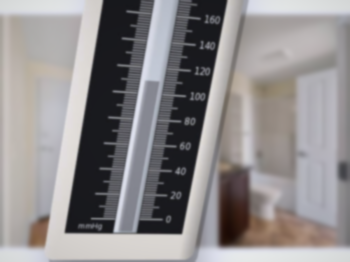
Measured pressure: 110 mmHg
